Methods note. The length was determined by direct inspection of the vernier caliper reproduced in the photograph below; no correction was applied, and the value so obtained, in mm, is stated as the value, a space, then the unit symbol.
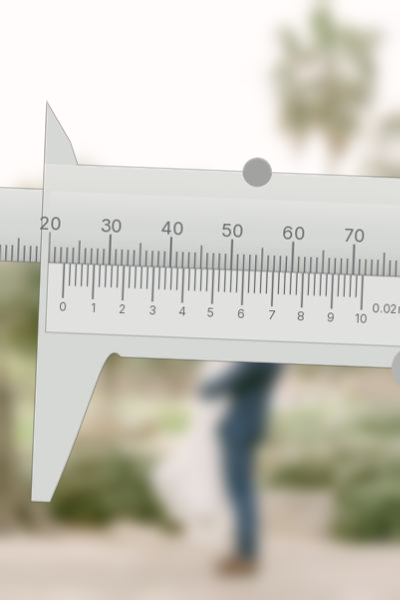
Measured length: 22.6 mm
